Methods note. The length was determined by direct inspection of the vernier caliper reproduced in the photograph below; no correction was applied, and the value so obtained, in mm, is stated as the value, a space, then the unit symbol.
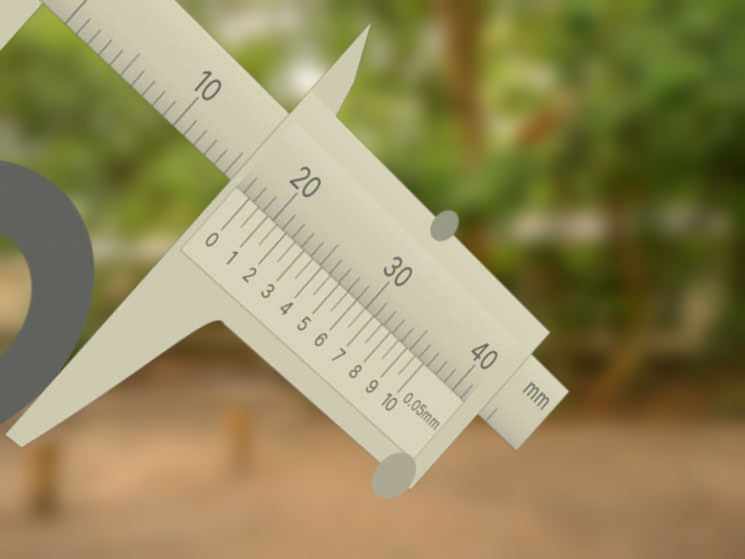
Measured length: 17.6 mm
